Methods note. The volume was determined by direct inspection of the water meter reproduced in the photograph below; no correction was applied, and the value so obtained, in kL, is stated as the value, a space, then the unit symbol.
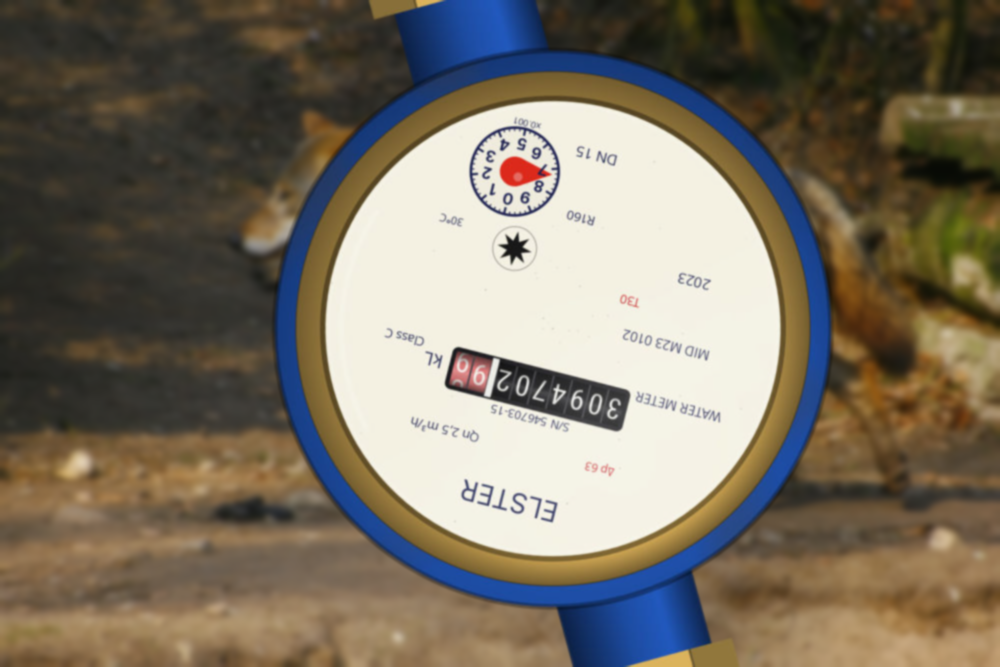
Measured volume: 3094702.987 kL
